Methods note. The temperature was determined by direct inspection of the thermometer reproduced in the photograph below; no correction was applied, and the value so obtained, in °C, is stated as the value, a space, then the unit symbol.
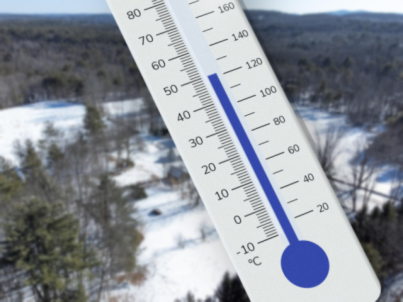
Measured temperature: 50 °C
